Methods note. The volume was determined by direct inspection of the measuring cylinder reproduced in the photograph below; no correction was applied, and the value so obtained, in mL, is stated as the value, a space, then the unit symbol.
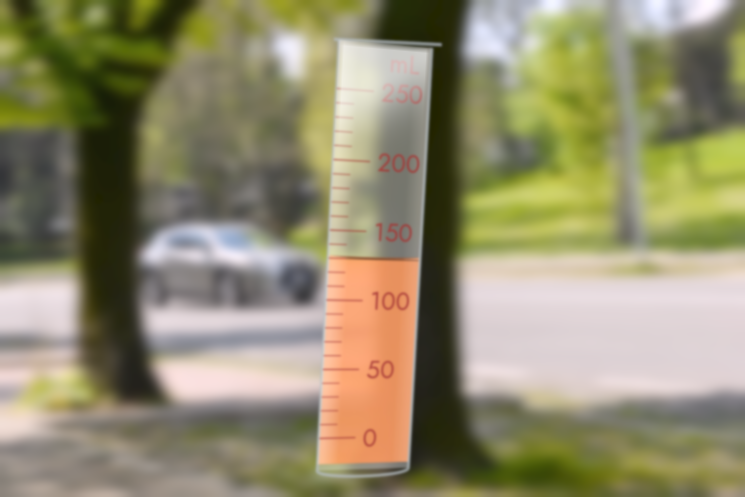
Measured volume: 130 mL
